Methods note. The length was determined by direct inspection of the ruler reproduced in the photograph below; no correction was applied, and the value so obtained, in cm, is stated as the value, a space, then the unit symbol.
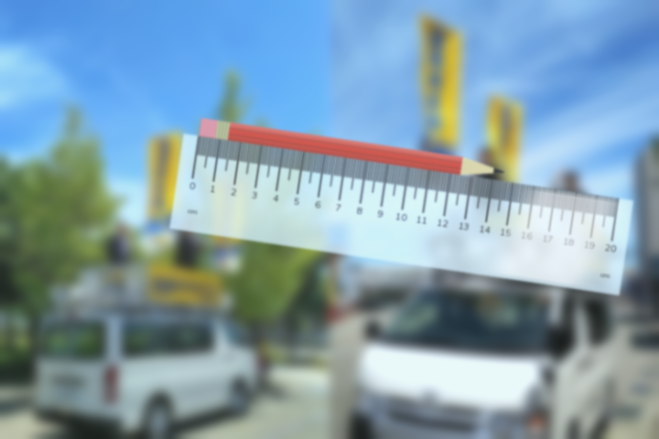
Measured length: 14.5 cm
